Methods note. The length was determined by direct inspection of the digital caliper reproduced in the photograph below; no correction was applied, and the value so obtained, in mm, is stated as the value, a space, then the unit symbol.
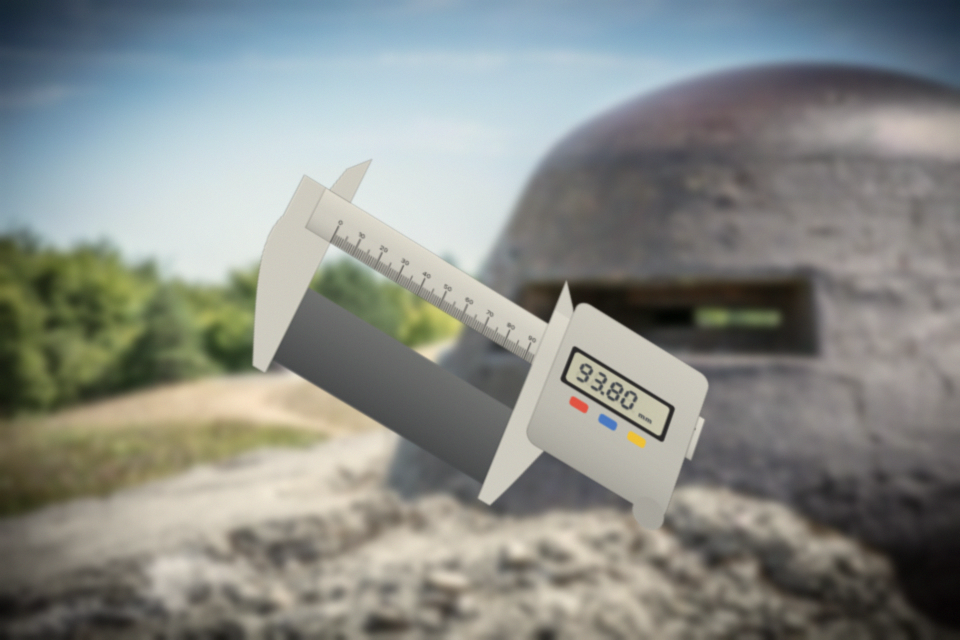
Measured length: 93.80 mm
